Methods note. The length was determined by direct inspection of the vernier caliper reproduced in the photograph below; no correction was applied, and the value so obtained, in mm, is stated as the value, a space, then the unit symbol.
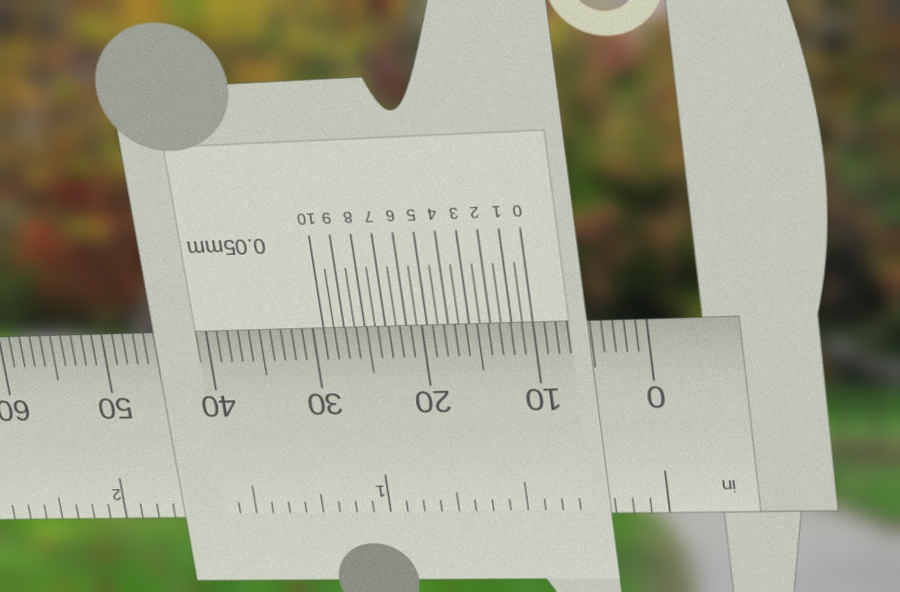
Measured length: 10.0 mm
